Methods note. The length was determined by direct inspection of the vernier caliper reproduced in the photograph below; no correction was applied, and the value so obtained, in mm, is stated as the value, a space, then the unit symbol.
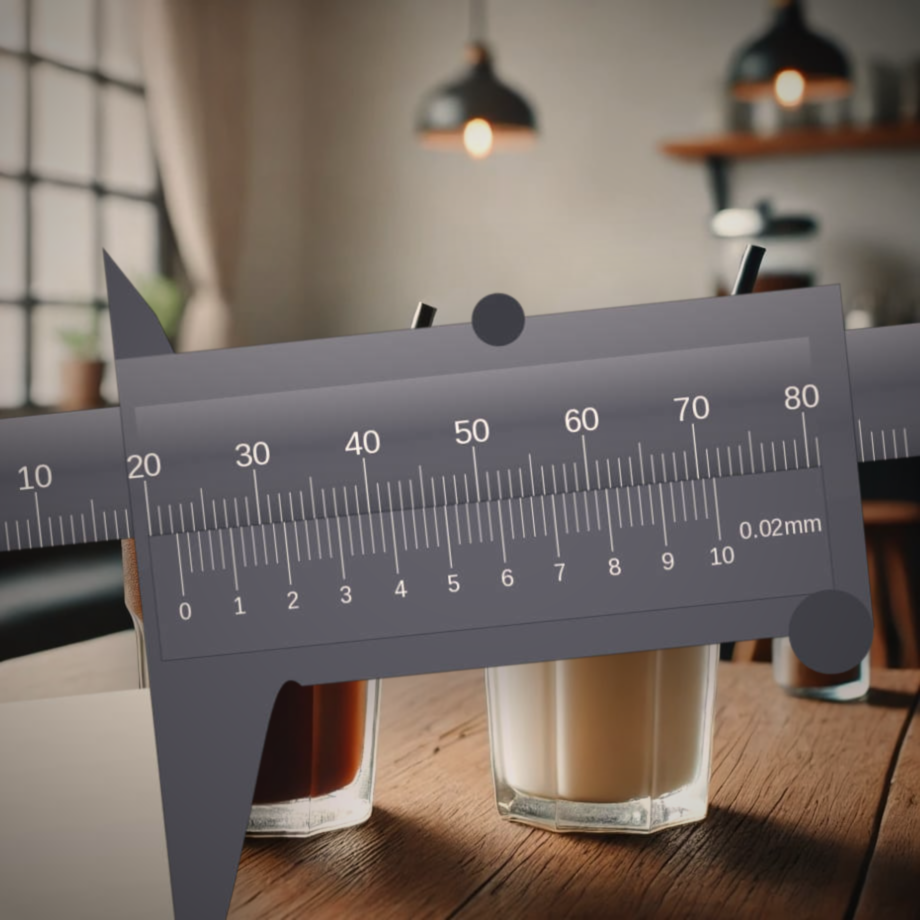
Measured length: 22.4 mm
